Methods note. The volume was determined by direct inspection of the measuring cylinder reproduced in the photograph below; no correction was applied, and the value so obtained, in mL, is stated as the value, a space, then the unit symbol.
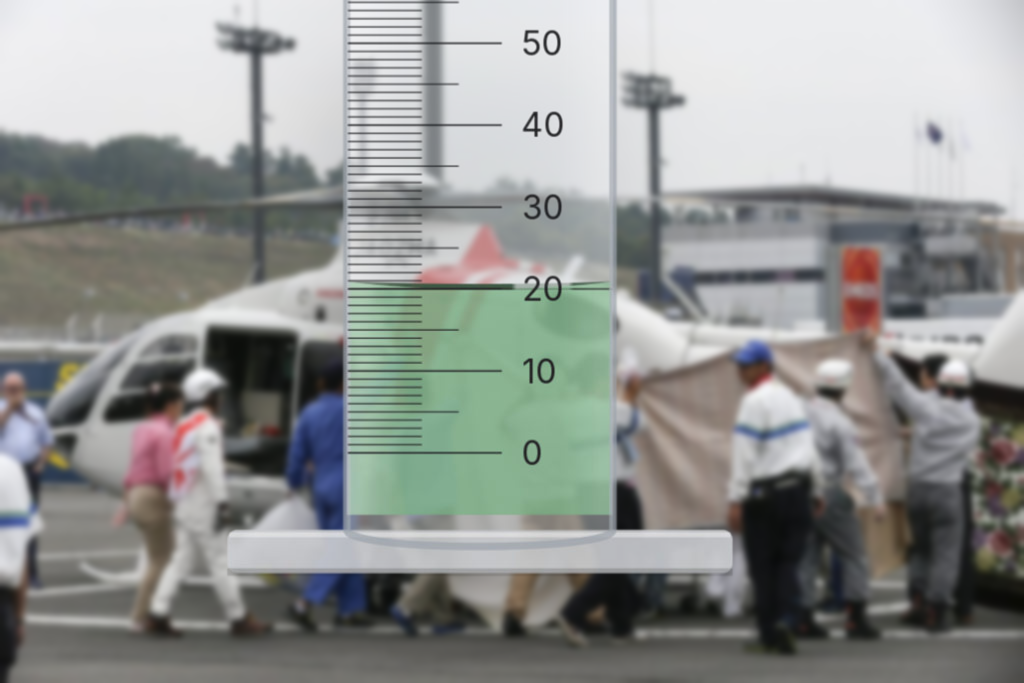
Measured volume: 20 mL
